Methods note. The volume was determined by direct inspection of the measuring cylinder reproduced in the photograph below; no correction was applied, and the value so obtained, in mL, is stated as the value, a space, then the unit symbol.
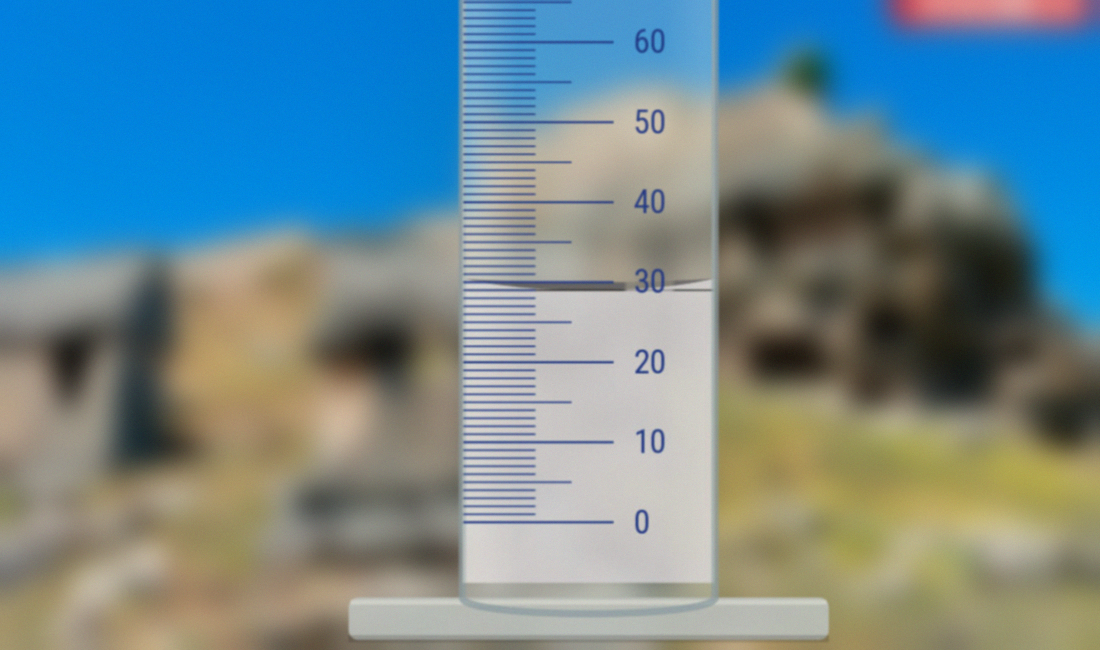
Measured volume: 29 mL
